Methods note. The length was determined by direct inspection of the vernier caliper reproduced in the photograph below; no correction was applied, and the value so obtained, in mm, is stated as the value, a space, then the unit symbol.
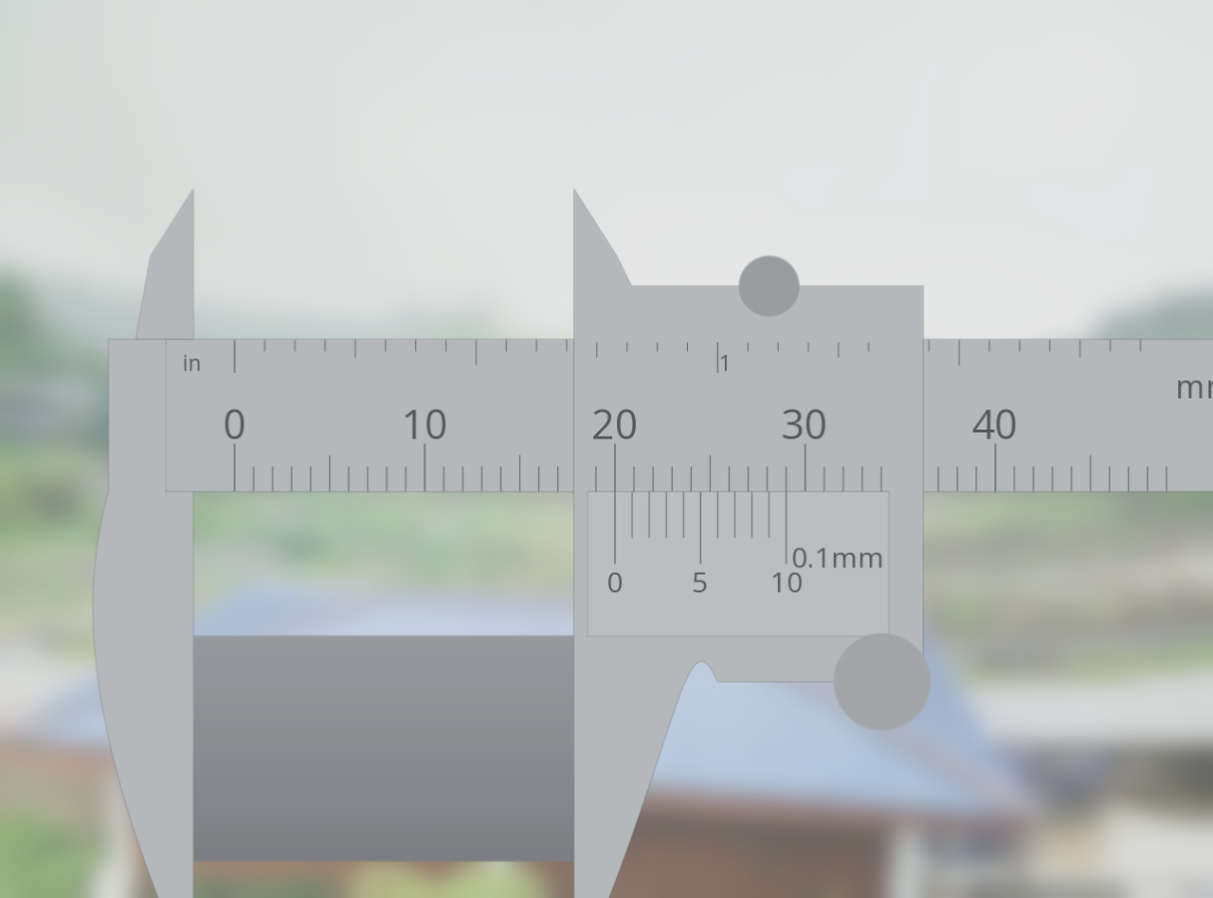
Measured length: 20.0 mm
